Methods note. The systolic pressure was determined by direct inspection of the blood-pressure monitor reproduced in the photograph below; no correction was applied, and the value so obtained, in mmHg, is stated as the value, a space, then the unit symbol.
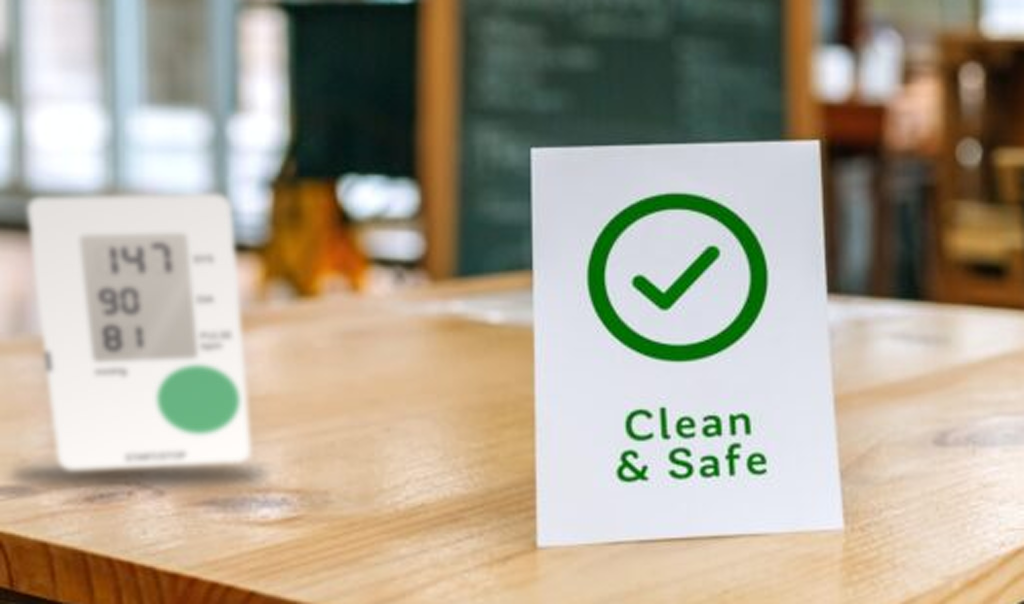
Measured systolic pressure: 147 mmHg
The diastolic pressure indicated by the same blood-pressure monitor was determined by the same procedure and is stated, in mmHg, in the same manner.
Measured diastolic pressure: 90 mmHg
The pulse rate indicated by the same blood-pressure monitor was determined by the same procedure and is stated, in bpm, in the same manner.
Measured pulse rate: 81 bpm
